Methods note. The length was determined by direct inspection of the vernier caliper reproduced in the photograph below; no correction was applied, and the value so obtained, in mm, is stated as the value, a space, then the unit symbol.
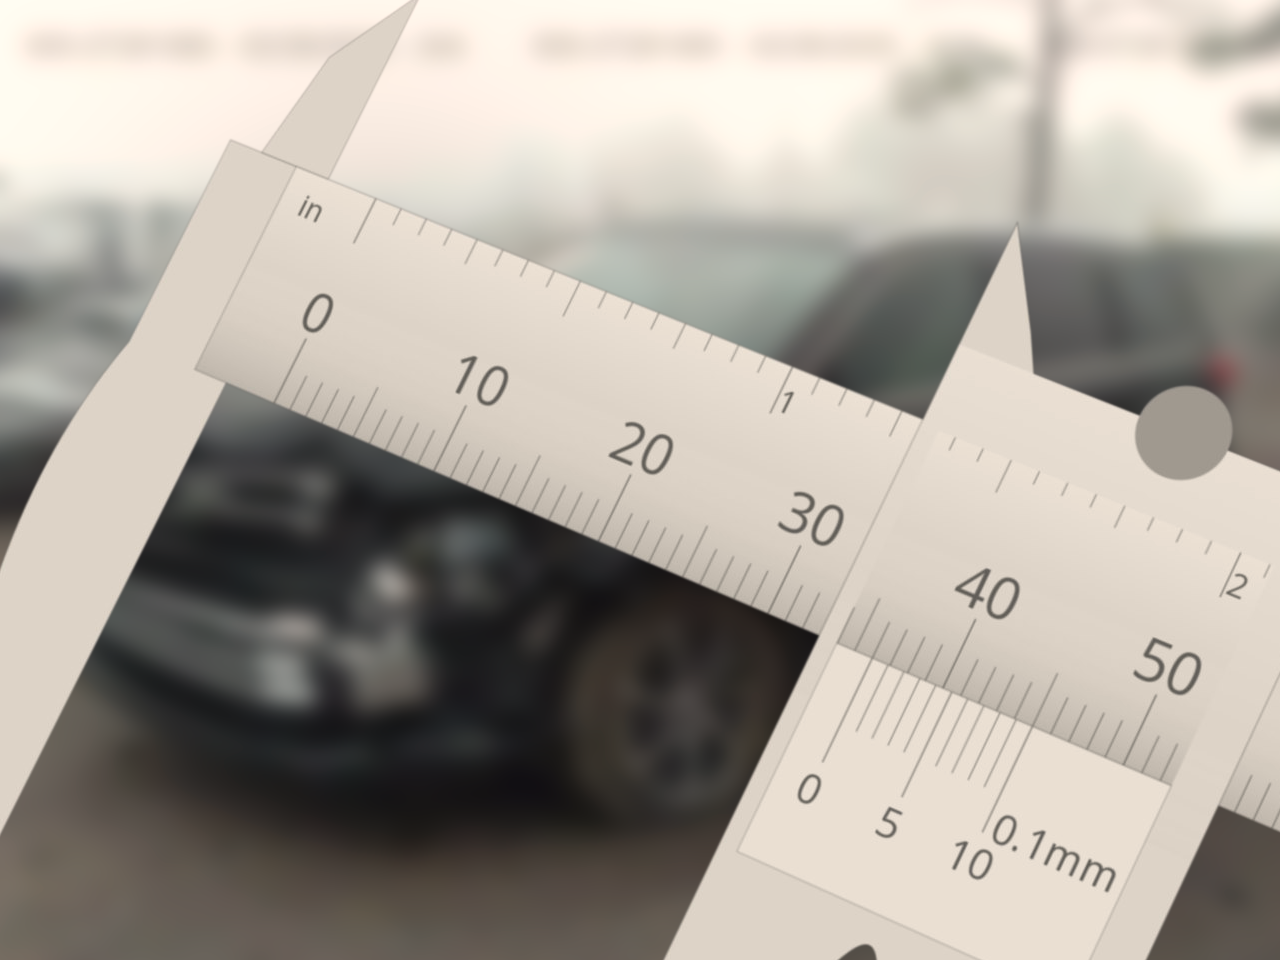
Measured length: 36.0 mm
